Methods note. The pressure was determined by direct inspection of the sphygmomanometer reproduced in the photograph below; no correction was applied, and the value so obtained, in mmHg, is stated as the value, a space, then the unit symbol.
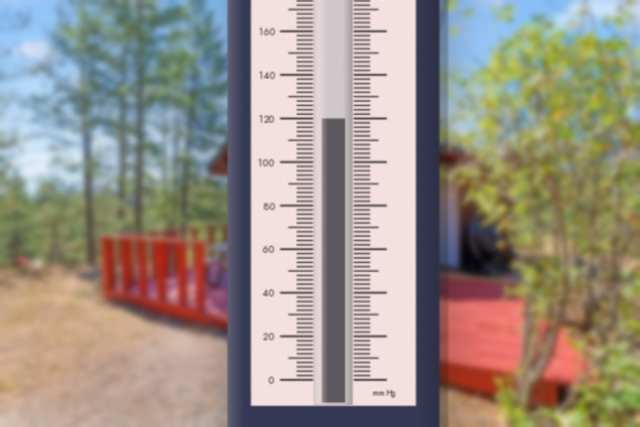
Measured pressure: 120 mmHg
